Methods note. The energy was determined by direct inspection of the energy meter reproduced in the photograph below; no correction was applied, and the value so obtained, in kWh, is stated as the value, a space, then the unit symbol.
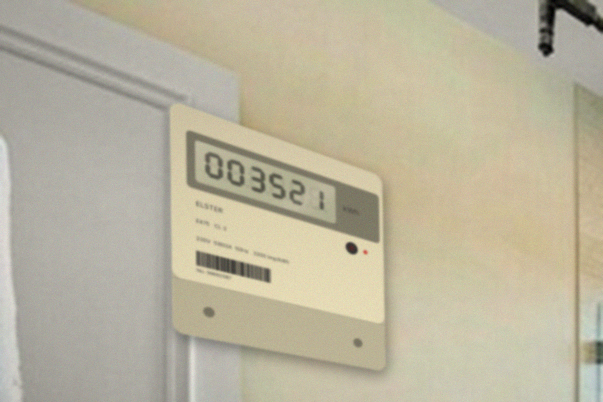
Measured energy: 3521 kWh
